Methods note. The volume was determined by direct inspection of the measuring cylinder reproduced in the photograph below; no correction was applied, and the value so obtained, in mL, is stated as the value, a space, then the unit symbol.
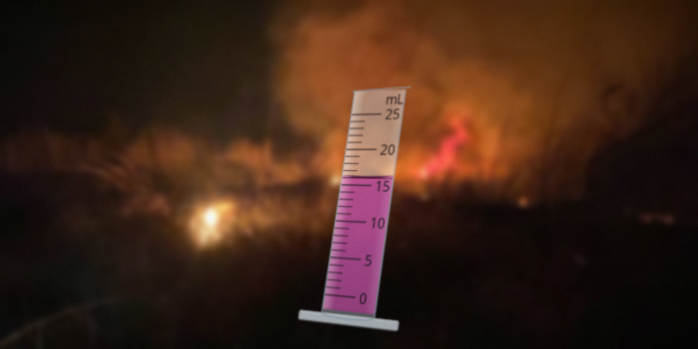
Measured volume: 16 mL
